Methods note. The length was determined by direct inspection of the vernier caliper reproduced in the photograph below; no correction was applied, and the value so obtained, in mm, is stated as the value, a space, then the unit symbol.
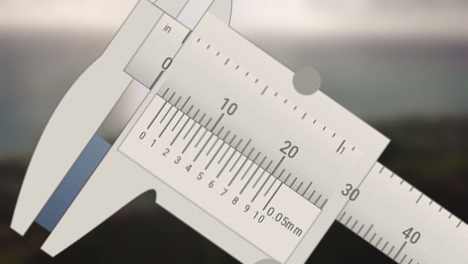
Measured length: 2.8 mm
